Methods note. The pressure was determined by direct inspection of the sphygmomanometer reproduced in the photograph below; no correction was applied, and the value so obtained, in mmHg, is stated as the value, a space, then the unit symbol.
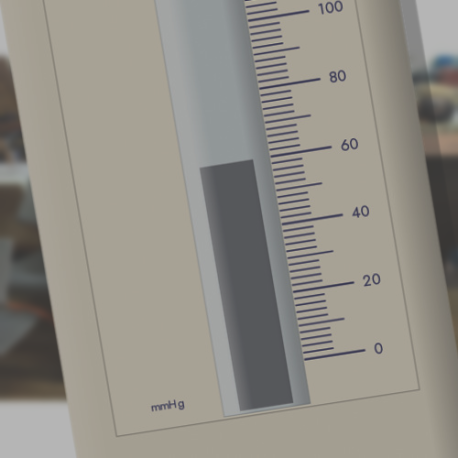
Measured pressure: 60 mmHg
